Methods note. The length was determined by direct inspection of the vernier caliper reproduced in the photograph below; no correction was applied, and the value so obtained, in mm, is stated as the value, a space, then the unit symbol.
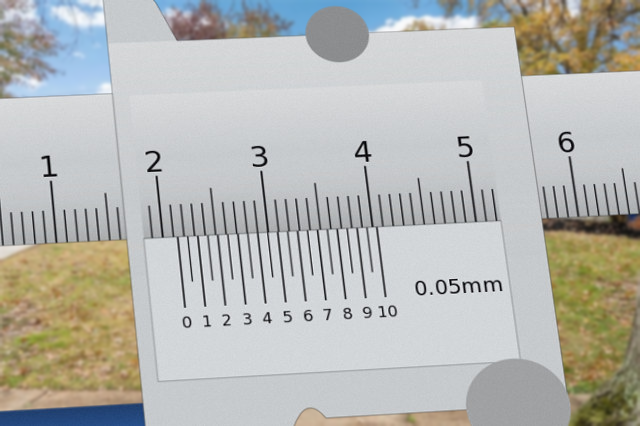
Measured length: 21.4 mm
